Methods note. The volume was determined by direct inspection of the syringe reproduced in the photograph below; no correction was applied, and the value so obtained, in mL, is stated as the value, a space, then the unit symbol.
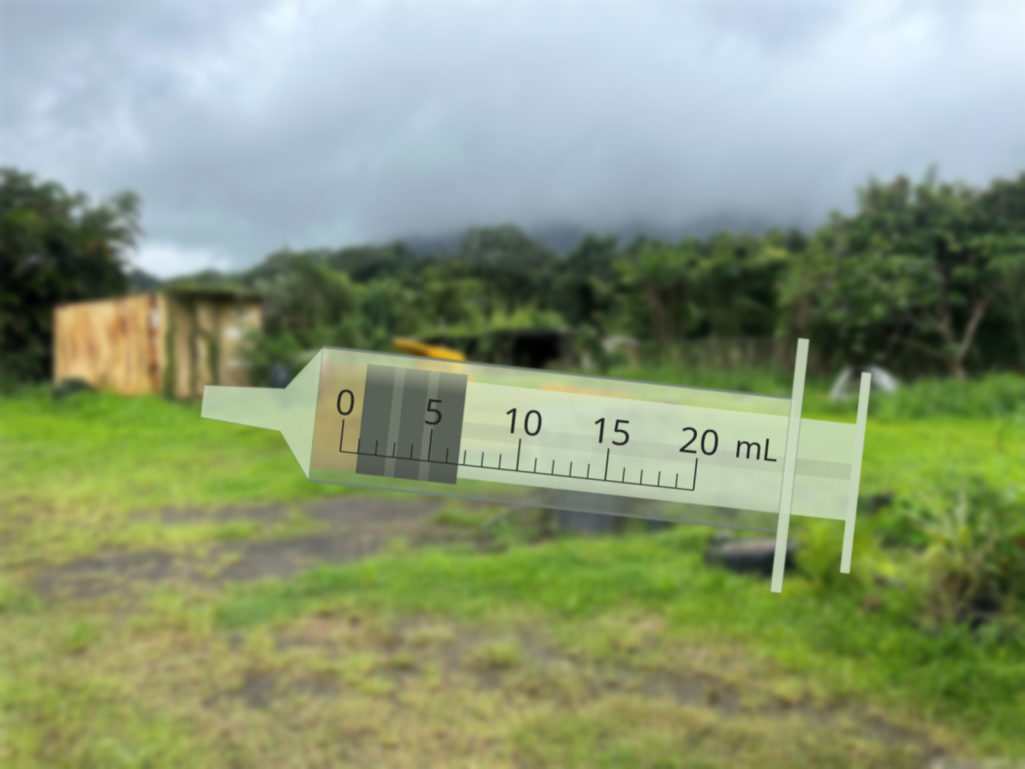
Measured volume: 1 mL
